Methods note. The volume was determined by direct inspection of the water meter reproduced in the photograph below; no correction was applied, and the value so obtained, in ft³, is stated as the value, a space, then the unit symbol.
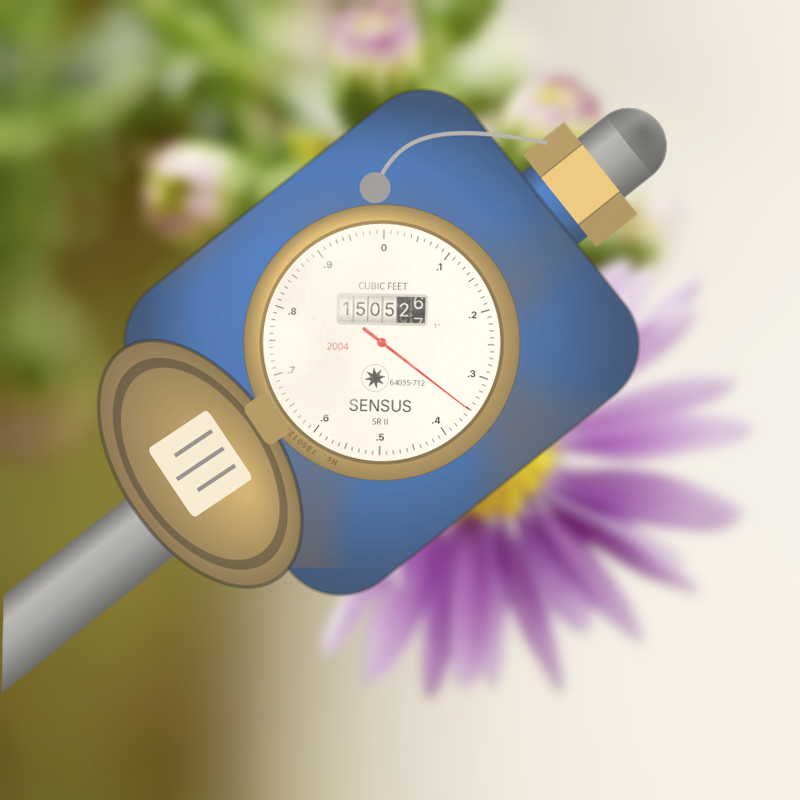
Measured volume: 150526.35 ft³
